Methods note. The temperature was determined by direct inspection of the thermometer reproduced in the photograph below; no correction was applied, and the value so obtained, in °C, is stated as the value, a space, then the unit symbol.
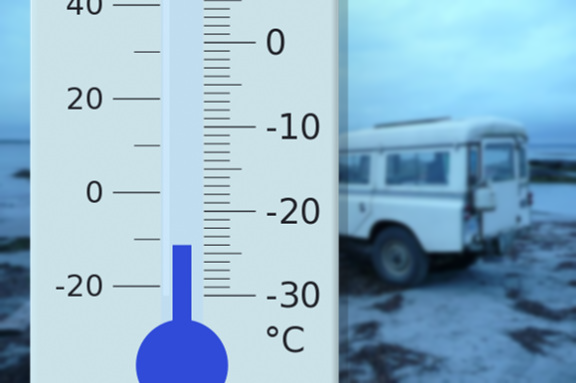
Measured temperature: -24 °C
